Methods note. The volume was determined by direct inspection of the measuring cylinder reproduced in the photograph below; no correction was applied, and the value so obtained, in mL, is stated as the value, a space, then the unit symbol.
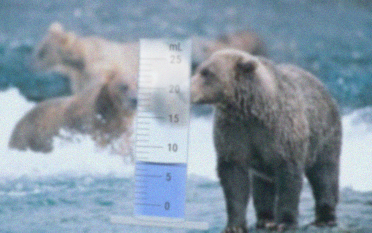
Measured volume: 7 mL
